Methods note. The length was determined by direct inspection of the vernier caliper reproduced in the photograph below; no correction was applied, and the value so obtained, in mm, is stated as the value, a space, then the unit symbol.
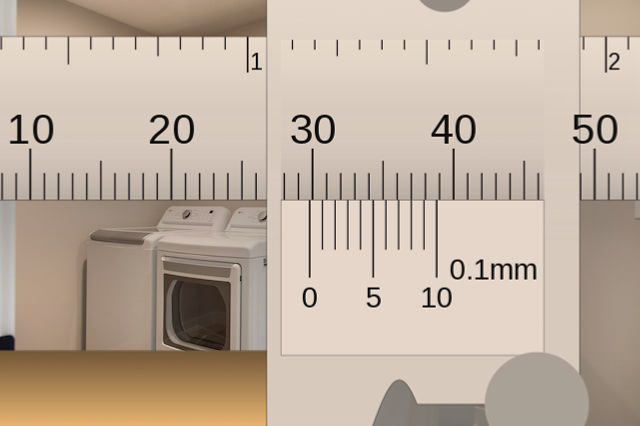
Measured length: 29.8 mm
